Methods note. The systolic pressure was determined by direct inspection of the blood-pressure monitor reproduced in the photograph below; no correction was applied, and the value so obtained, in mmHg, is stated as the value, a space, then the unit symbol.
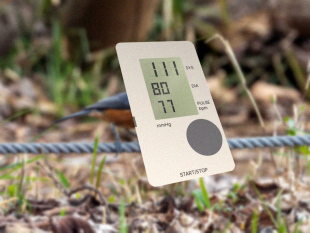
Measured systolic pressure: 111 mmHg
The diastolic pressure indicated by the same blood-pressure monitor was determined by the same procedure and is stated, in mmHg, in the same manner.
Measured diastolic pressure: 80 mmHg
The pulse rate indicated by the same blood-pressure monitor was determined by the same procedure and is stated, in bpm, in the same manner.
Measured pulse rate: 77 bpm
